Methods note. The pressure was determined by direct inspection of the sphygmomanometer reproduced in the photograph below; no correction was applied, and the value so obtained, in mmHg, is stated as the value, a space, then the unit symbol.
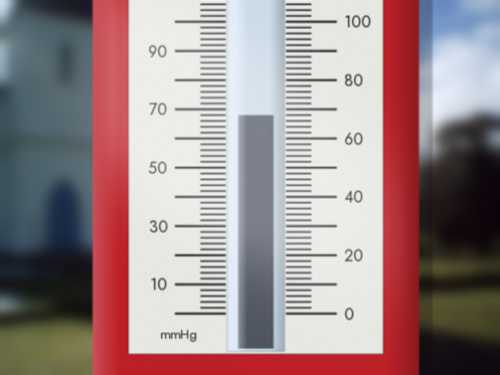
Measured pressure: 68 mmHg
